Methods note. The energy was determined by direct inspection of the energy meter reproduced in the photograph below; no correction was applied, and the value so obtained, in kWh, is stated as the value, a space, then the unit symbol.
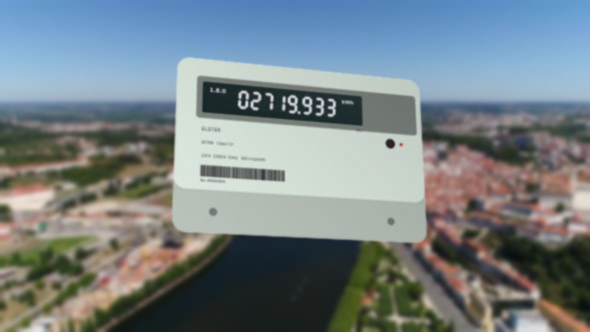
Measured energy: 2719.933 kWh
